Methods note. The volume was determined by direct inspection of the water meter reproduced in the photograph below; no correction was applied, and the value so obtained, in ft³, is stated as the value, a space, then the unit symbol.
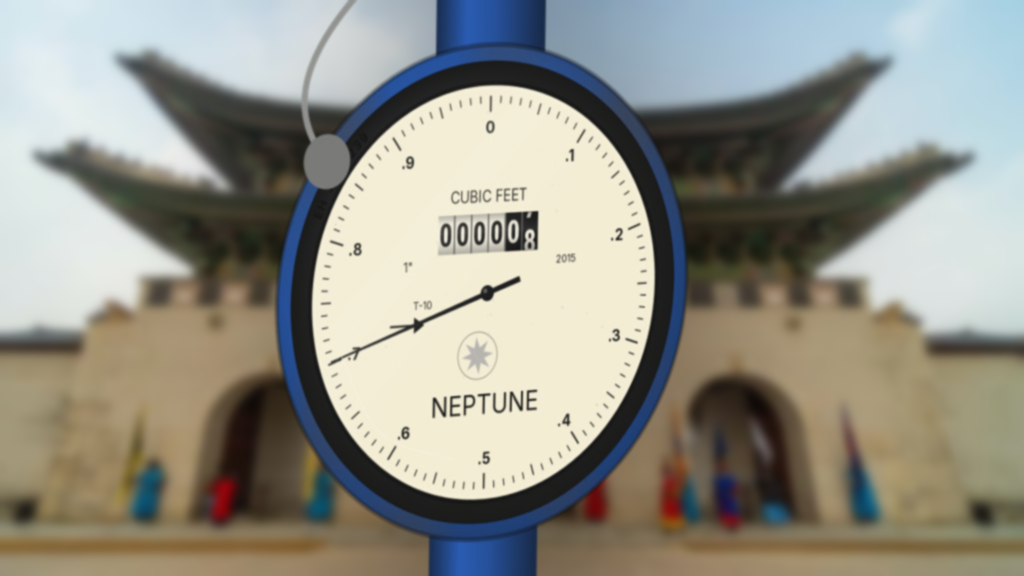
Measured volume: 7.70 ft³
